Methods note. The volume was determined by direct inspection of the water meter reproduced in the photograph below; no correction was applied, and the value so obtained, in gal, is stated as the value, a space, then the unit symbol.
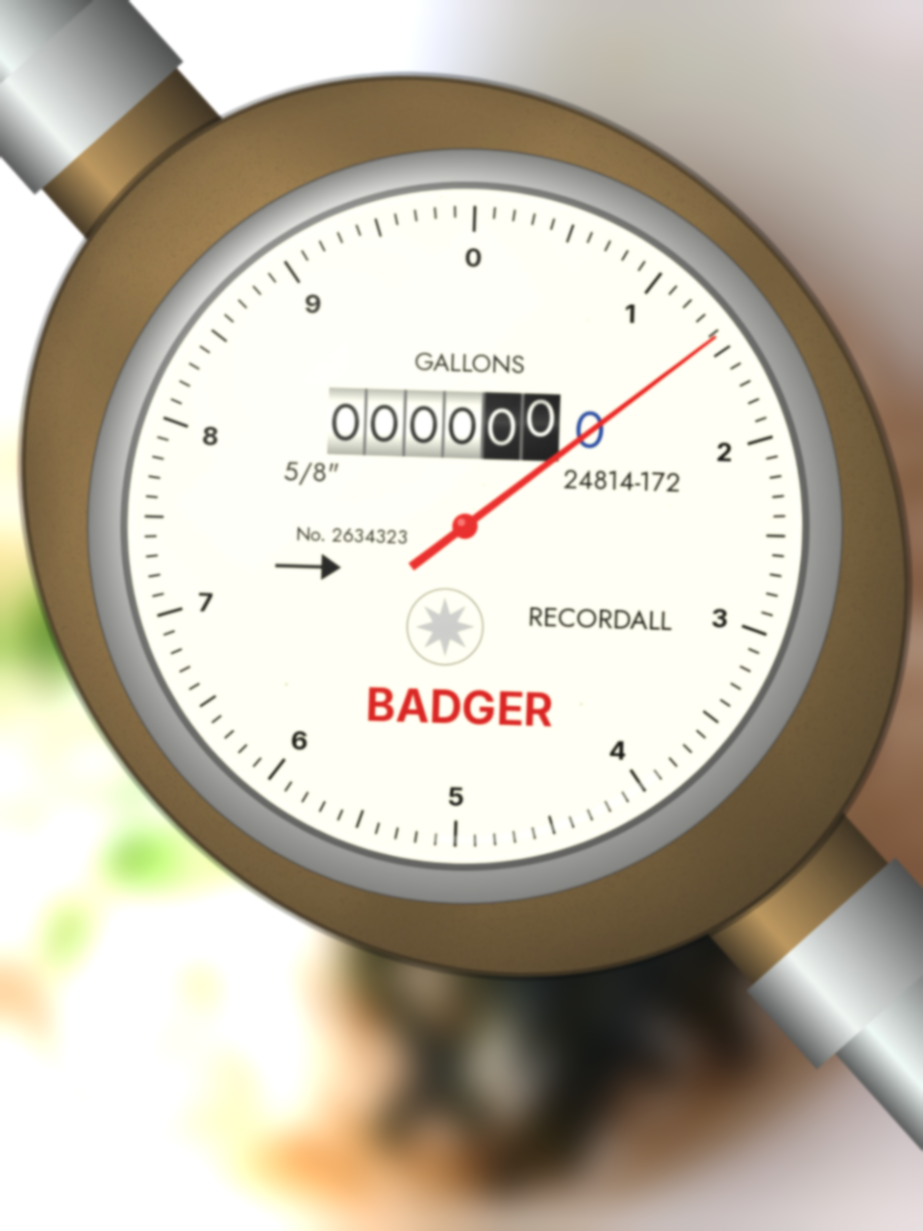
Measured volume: 1.4 gal
